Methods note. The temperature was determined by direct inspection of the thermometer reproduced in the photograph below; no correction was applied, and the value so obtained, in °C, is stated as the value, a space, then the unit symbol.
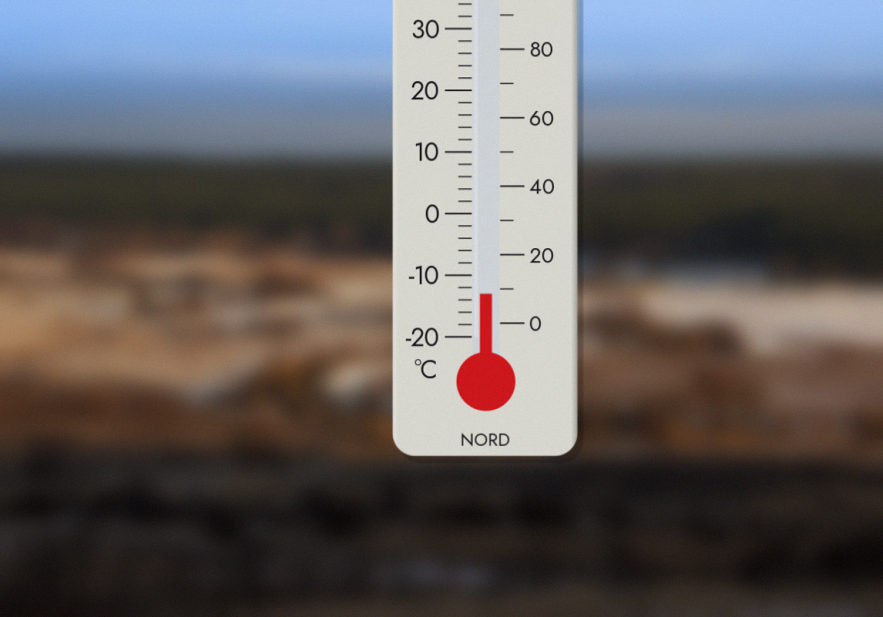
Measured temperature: -13 °C
